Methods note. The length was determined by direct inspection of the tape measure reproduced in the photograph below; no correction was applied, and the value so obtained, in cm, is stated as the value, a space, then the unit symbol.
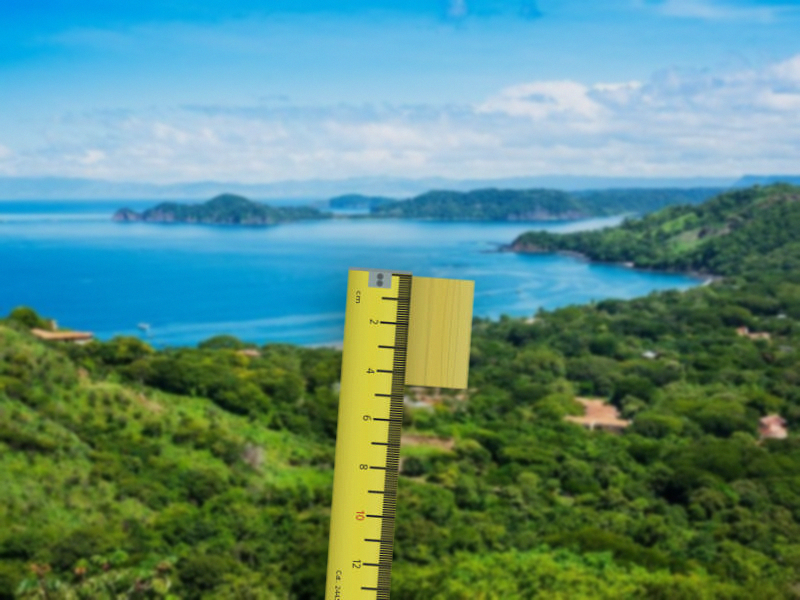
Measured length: 4.5 cm
